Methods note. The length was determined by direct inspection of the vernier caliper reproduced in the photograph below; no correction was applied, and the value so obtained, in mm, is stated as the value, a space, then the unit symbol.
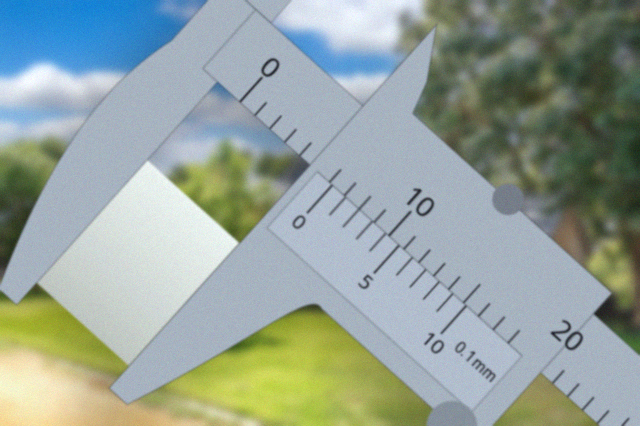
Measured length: 6.2 mm
